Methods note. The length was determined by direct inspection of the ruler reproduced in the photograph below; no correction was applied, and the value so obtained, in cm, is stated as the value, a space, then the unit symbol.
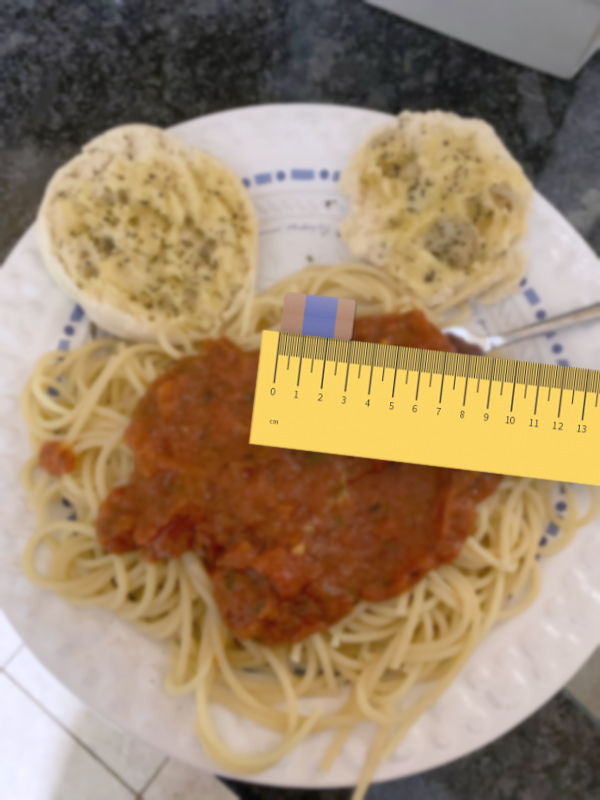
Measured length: 3 cm
